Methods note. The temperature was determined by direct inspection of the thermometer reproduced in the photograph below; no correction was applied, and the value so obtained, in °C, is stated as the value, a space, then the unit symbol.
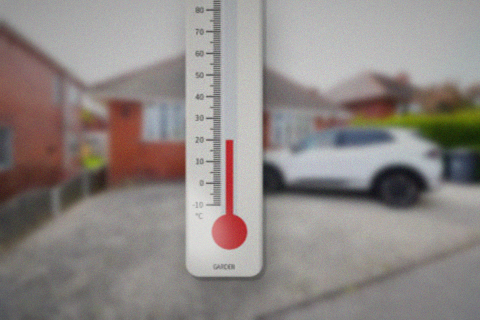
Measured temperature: 20 °C
